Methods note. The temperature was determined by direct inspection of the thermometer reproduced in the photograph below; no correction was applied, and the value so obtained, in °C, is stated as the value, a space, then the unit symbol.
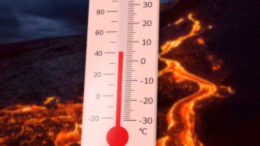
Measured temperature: 5 °C
